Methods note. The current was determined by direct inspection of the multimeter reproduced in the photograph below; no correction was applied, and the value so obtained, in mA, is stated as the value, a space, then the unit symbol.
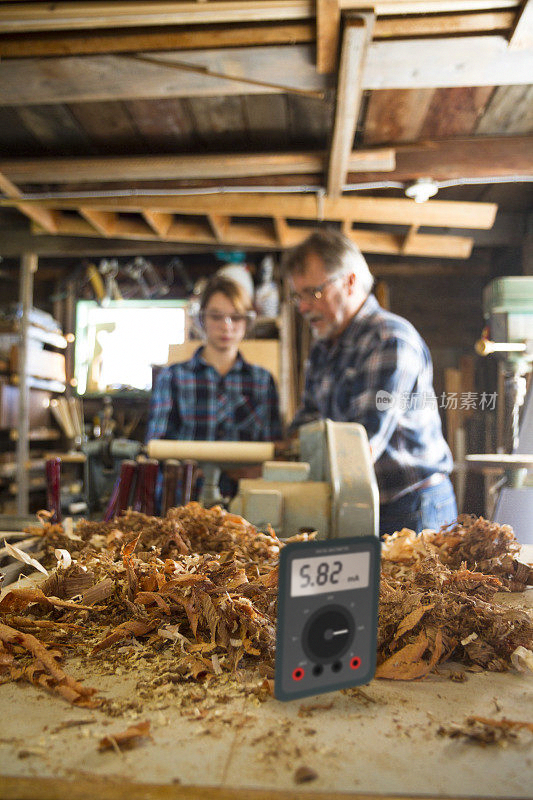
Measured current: 5.82 mA
